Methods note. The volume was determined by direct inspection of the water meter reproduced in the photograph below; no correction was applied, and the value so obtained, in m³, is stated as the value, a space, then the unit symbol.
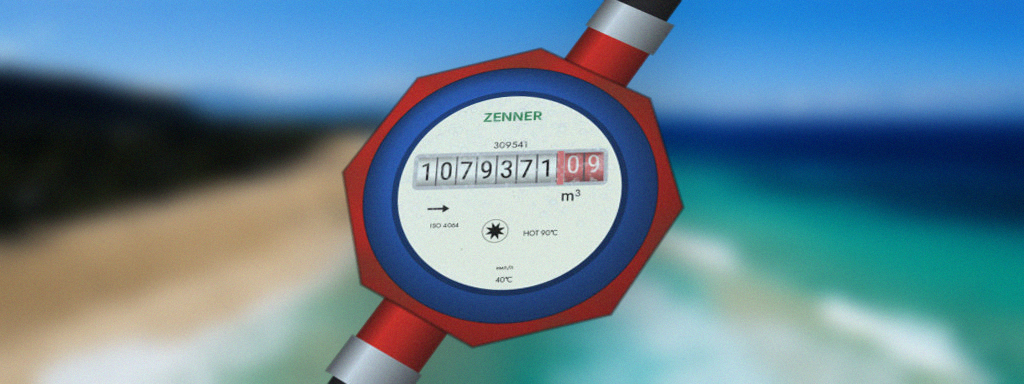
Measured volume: 1079371.09 m³
